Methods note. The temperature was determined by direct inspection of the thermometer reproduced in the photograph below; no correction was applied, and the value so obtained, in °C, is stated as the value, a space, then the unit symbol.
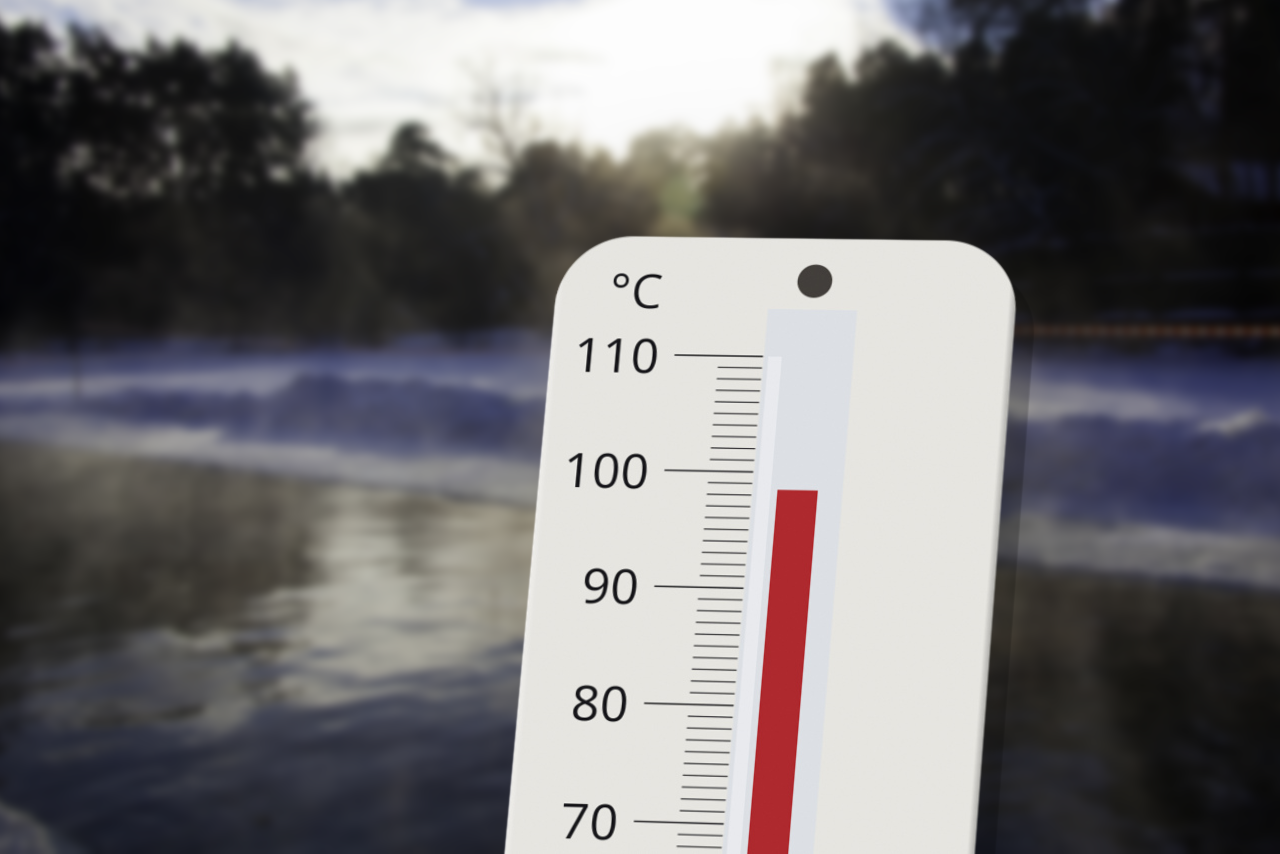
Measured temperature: 98.5 °C
